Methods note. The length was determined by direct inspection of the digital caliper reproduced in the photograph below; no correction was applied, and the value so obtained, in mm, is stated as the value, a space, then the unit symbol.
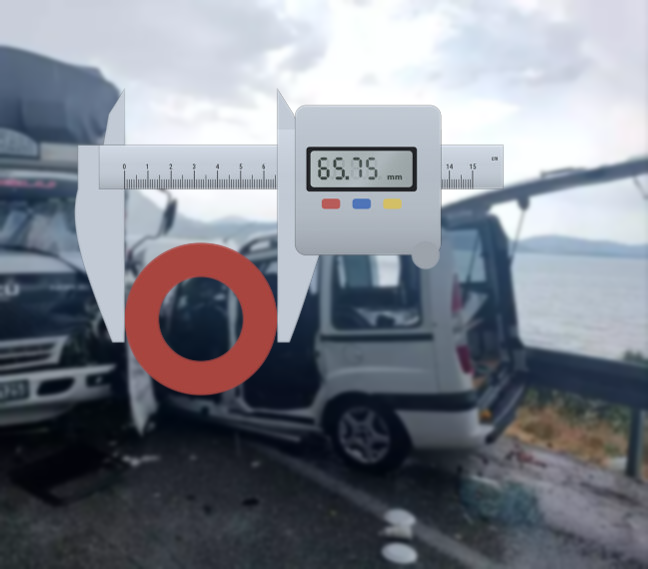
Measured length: 65.75 mm
